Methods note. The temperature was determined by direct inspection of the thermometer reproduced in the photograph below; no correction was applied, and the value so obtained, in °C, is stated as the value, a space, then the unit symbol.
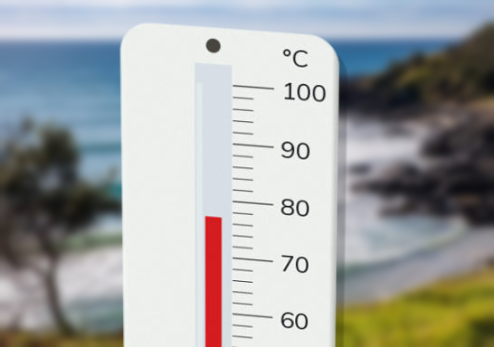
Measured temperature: 77 °C
